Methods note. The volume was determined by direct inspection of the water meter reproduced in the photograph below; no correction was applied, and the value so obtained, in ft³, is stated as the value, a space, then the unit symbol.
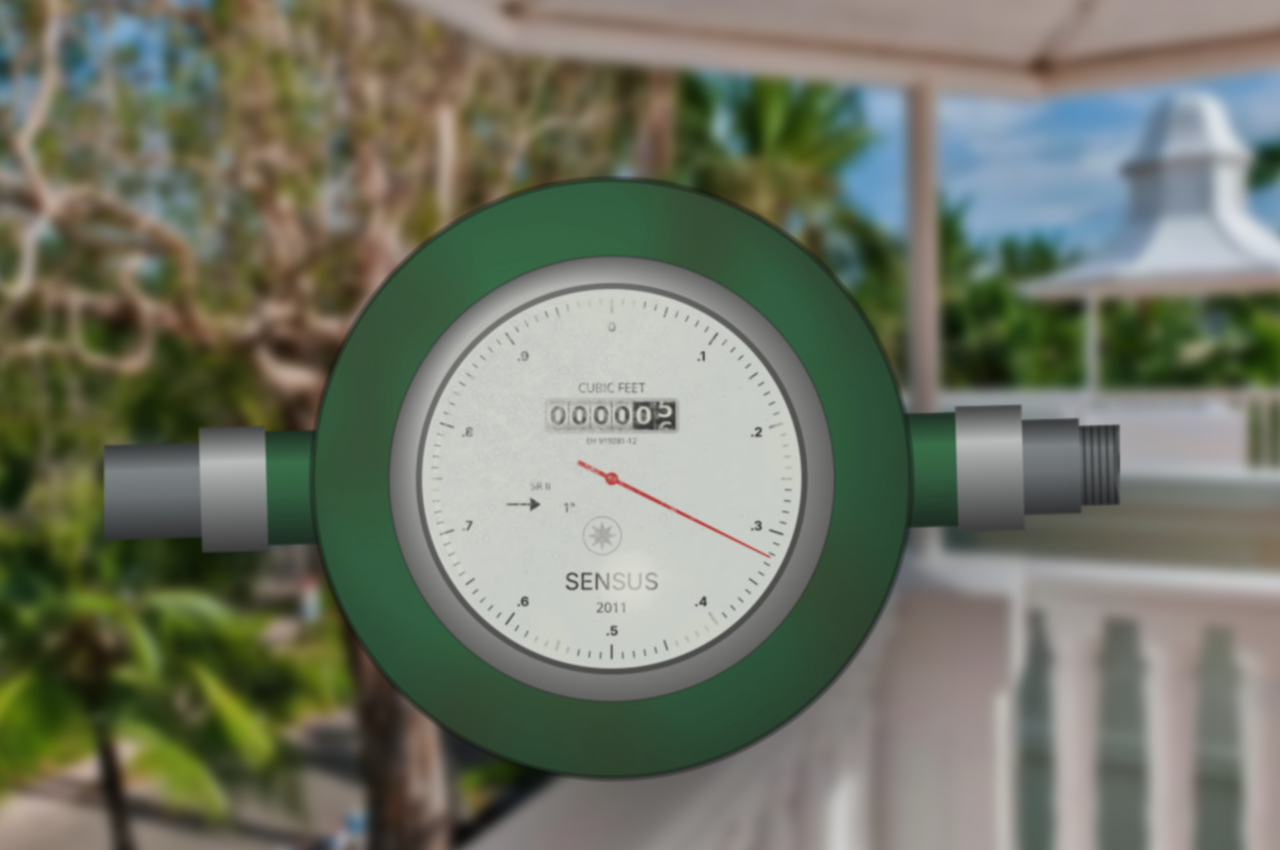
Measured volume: 5.32 ft³
